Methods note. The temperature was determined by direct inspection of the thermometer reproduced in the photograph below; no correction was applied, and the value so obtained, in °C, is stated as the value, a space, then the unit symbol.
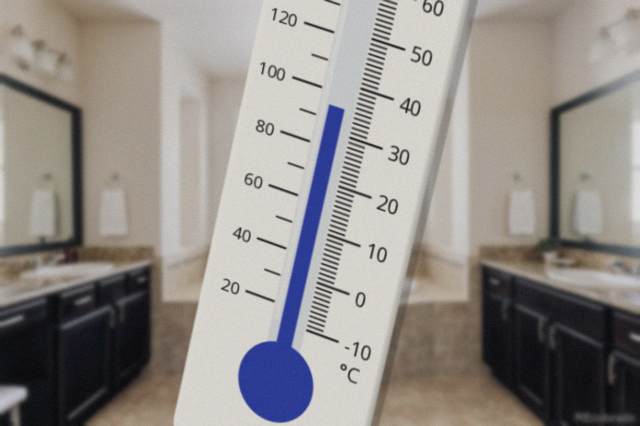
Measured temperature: 35 °C
